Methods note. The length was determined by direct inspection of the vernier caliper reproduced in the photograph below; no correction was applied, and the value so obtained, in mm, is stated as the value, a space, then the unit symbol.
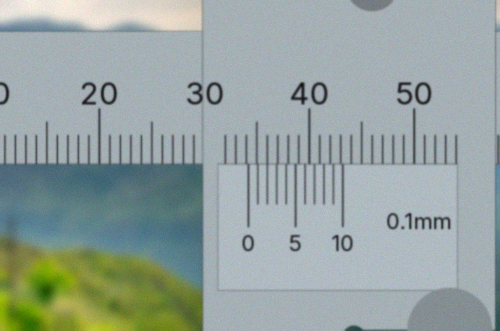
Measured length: 34.2 mm
